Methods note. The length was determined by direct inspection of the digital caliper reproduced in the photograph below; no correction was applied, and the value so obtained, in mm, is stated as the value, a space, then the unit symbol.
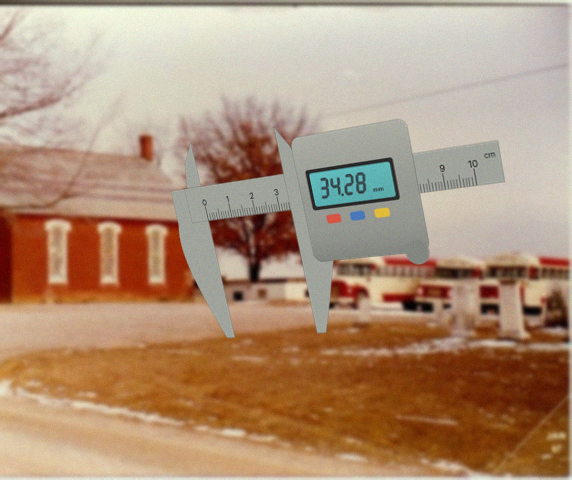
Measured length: 34.28 mm
